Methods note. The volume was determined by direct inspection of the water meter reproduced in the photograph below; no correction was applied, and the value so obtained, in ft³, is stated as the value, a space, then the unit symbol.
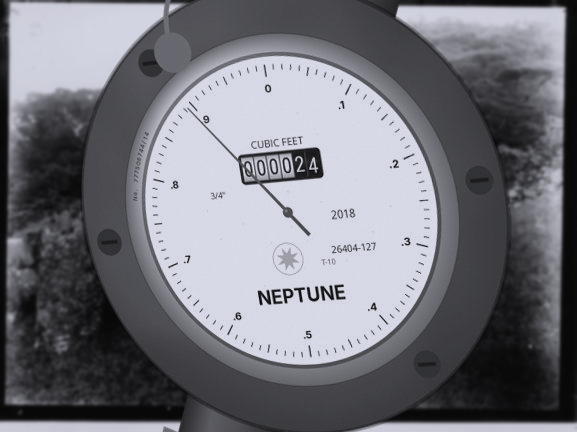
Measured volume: 23.89 ft³
